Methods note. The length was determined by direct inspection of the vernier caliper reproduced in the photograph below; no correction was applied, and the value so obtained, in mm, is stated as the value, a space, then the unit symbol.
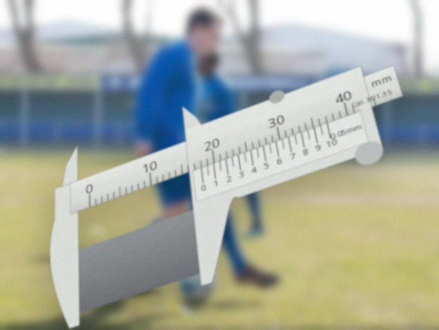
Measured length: 18.0 mm
